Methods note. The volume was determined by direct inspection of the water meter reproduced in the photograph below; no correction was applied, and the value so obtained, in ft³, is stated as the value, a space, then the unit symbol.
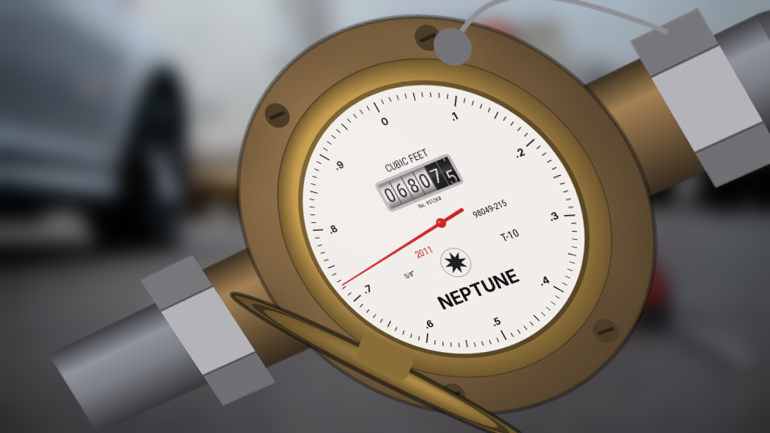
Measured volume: 68074.72 ft³
